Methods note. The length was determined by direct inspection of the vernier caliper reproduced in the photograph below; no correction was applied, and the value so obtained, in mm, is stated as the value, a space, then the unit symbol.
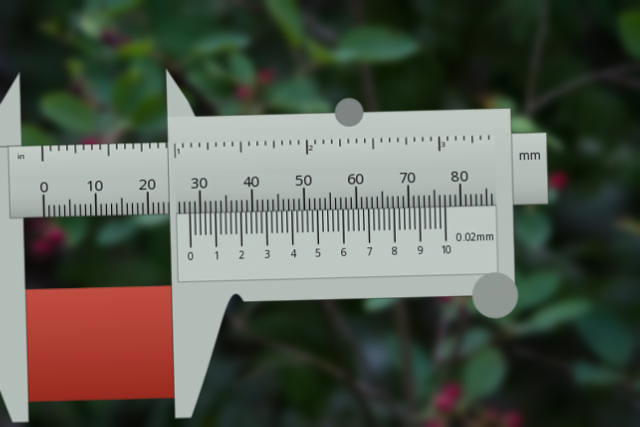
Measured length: 28.0 mm
